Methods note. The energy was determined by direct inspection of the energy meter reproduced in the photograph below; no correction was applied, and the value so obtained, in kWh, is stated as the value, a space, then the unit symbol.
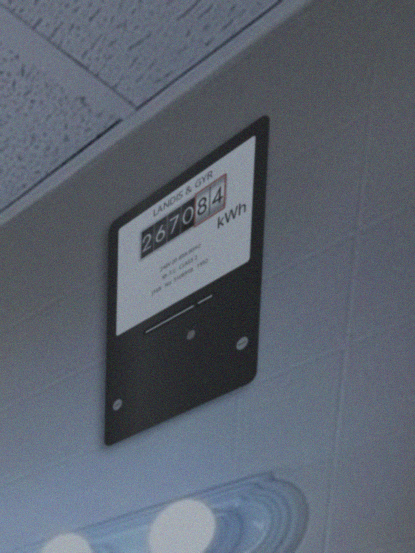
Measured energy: 2670.84 kWh
